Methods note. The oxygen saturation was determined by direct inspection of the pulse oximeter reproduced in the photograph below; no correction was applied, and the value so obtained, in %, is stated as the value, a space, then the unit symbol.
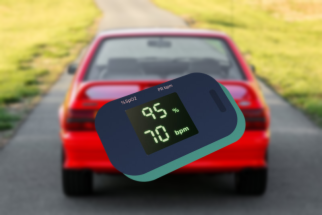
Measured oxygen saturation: 95 %
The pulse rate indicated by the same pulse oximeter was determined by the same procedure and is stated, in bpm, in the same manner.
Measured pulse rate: 70 bpm
